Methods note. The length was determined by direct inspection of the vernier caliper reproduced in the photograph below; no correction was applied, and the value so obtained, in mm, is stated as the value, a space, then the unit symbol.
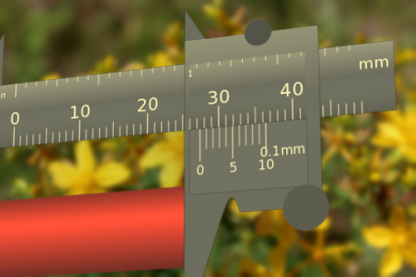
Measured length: 27.4 mm
